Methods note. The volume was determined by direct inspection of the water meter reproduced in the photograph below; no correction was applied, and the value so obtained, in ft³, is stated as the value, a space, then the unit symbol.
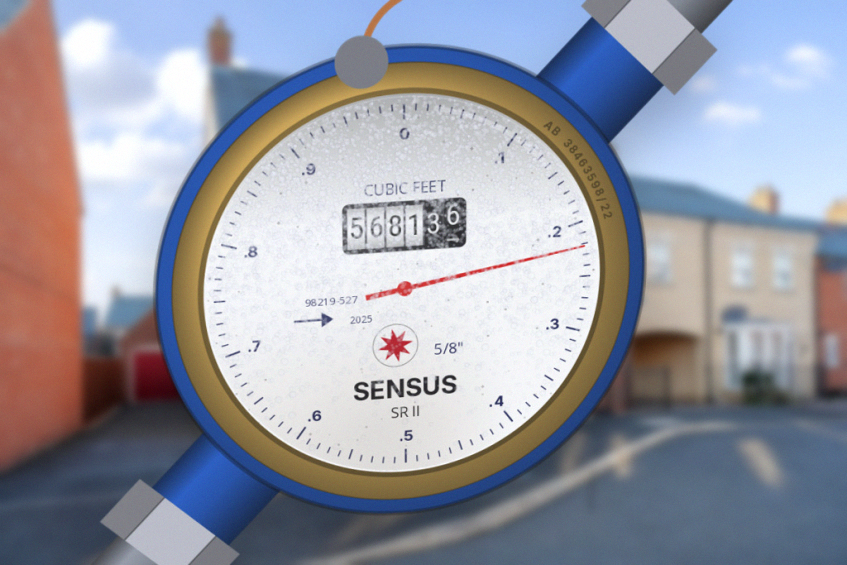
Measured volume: 568136.22 ft³
